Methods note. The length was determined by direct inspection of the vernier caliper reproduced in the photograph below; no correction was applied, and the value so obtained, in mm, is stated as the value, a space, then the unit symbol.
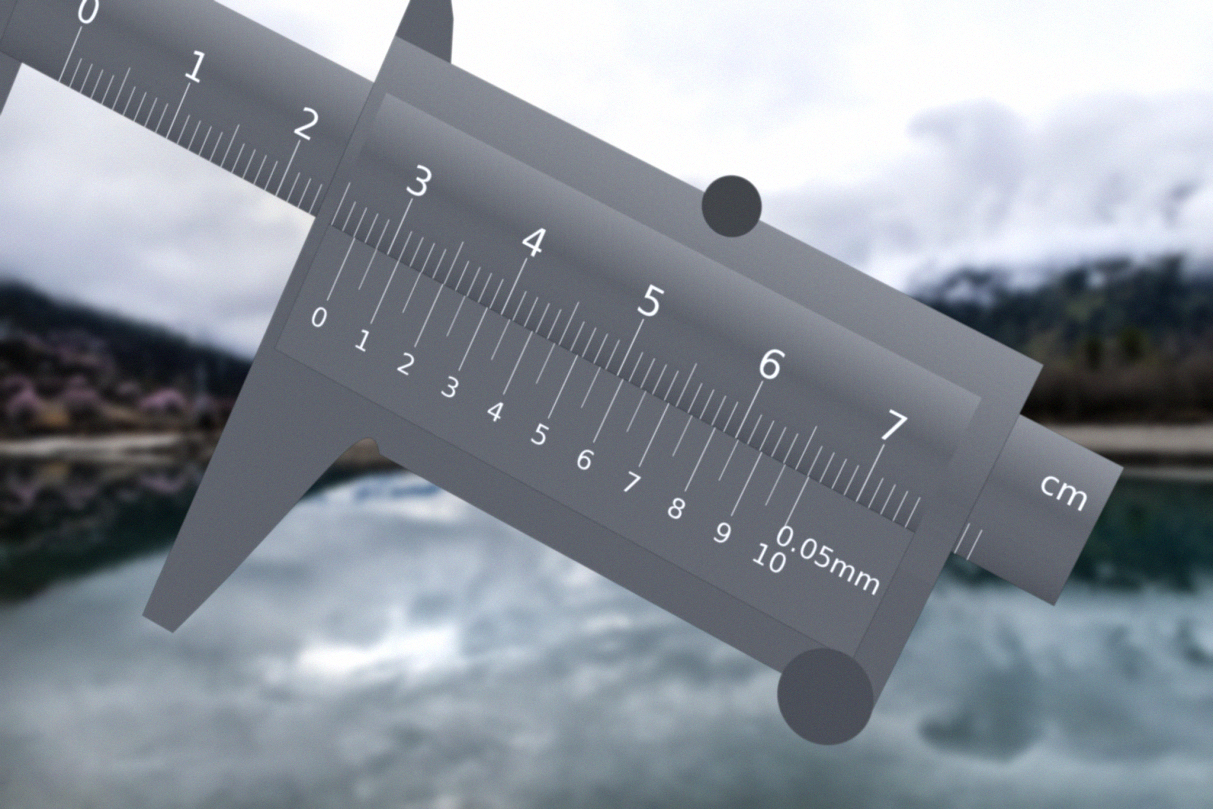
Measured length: 27.1 mm
